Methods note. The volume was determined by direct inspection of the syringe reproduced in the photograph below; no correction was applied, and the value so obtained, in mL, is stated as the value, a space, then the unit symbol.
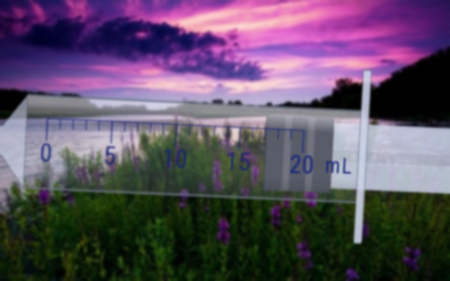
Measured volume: 17 mL
